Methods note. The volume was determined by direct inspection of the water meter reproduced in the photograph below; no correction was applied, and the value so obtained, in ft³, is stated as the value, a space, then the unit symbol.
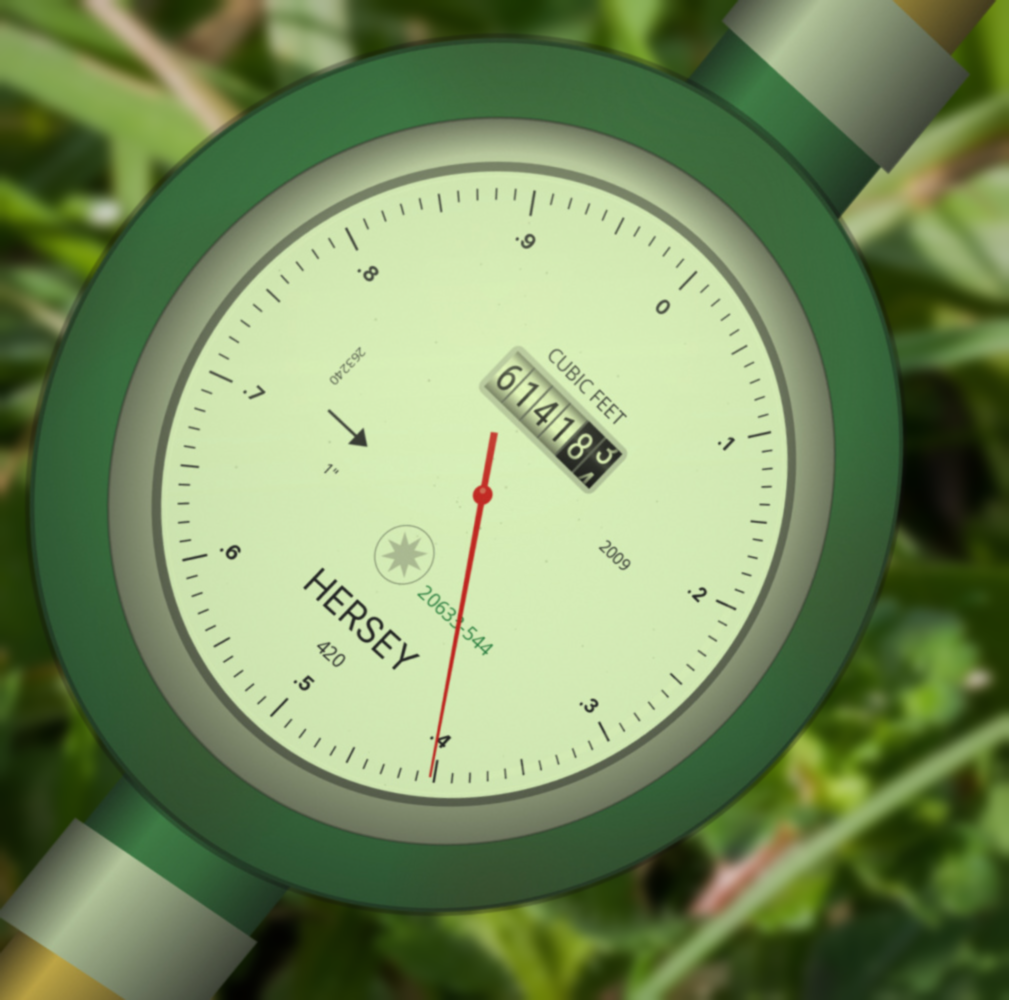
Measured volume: 614183.40 ft³
